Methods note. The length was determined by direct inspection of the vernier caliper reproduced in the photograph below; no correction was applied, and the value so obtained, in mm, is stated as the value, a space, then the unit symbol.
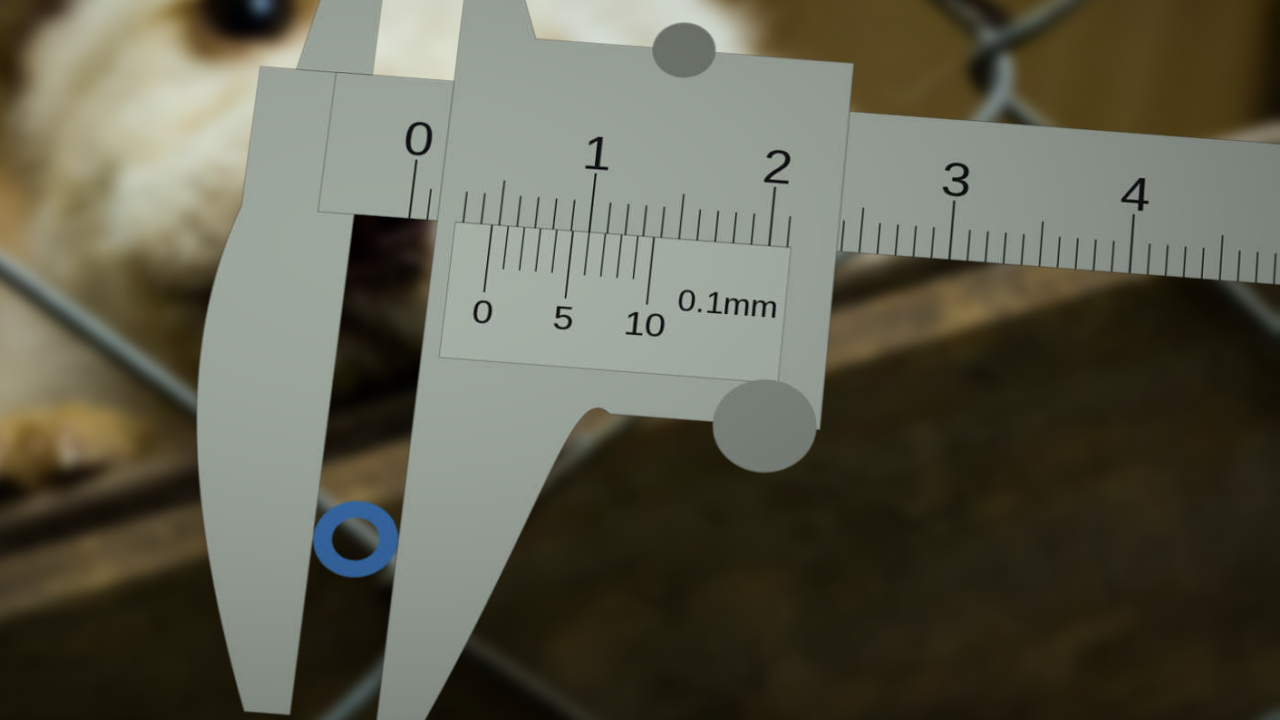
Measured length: 4.6 mm
